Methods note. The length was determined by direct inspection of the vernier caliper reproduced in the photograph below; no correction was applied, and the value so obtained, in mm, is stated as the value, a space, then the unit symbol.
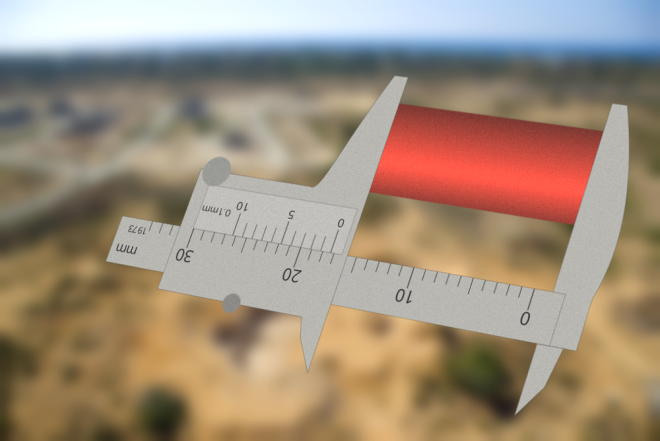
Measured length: 17.3 mm
